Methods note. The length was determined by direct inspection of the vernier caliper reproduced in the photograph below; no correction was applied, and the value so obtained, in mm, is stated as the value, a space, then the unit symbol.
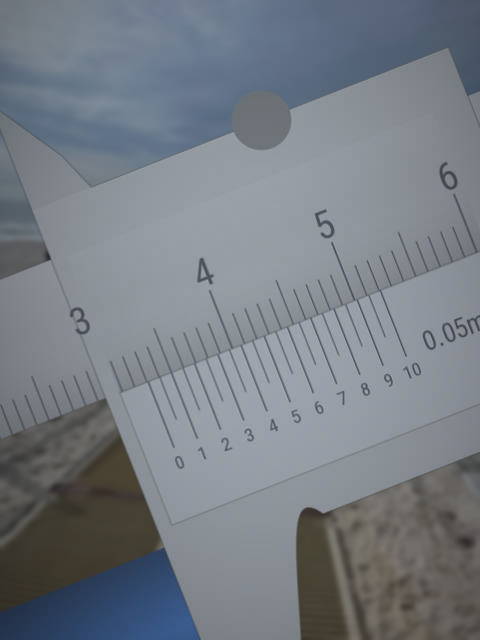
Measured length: 33.1 mm
